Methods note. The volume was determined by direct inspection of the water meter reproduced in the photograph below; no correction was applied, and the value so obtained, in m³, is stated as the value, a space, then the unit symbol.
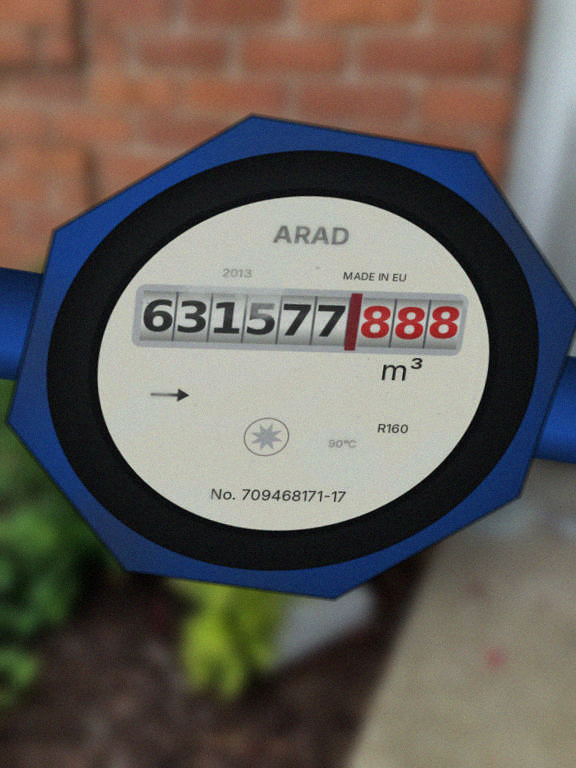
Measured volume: 631577.888 m³
